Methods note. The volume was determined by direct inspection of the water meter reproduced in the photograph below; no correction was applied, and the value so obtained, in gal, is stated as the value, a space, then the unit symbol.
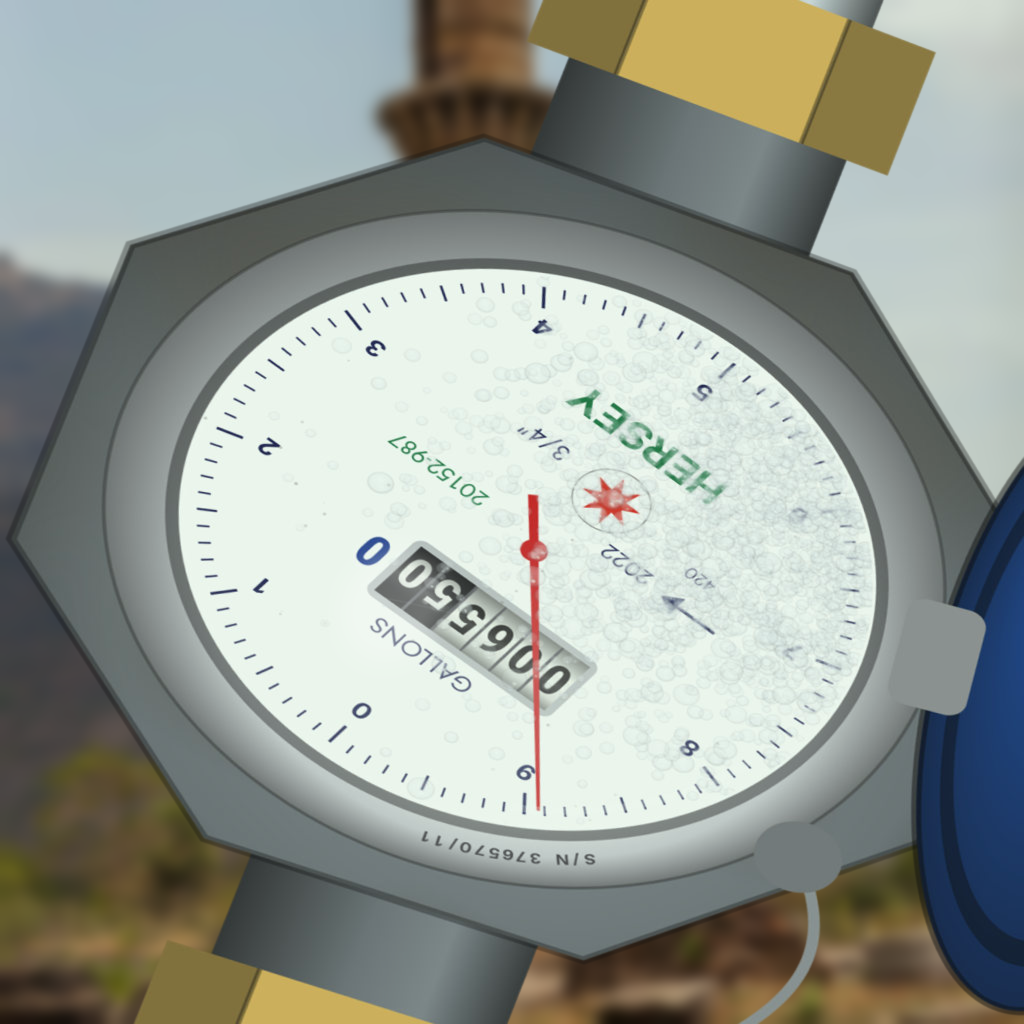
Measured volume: 65498.9 gal
